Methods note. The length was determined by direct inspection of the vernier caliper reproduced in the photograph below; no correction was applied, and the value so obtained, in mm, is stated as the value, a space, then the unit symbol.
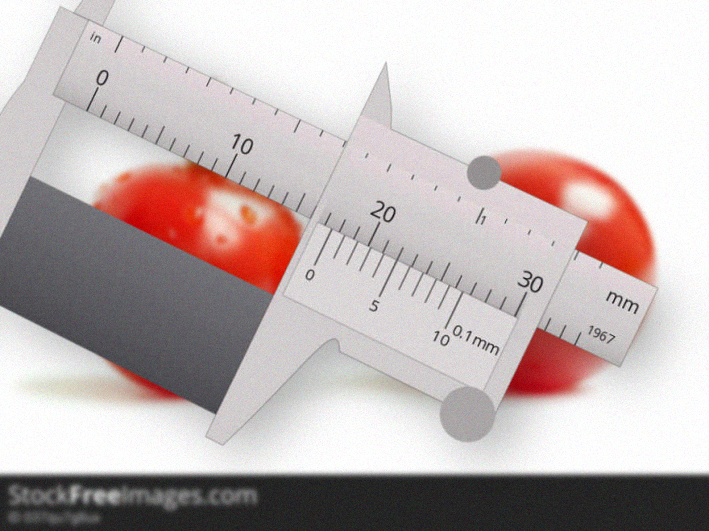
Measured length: 17.5 mm
